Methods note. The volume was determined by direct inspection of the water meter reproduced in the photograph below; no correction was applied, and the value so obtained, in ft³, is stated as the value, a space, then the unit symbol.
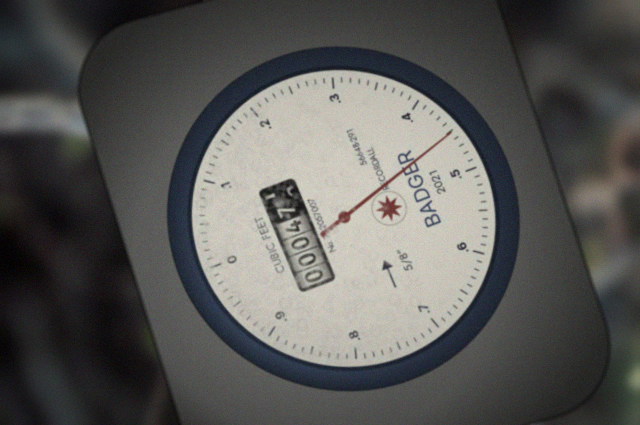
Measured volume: 471.45 ft³
